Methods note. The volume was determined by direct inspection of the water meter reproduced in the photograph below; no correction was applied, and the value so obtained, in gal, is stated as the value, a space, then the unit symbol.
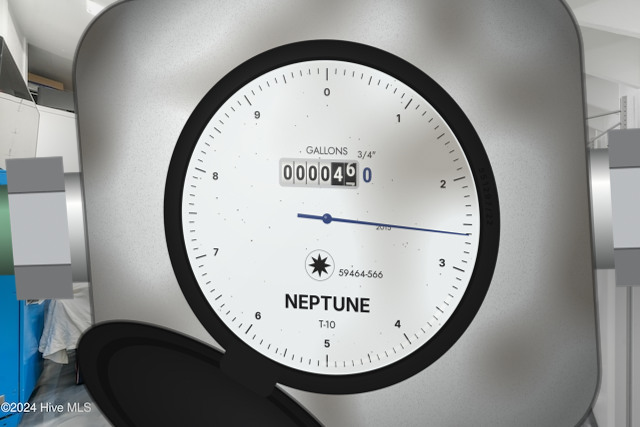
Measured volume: 462.6 gal
